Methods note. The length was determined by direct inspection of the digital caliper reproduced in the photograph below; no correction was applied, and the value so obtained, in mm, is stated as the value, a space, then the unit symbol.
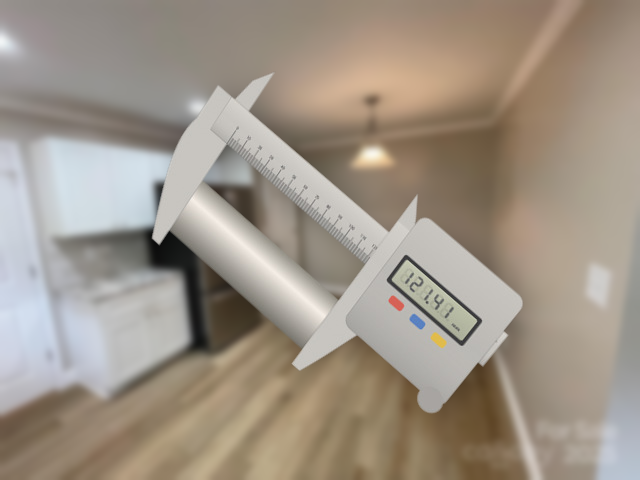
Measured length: 121.41 mm
